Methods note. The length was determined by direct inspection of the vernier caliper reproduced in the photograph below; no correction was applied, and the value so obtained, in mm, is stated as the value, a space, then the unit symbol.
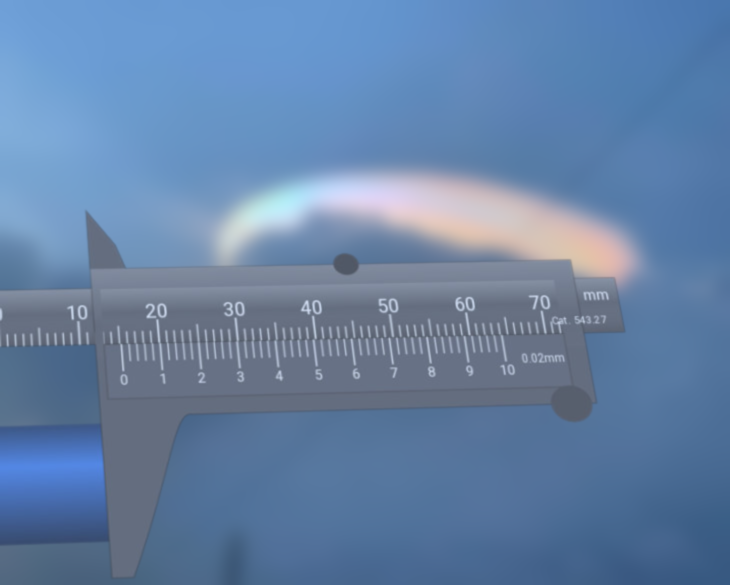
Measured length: 15.2 mm
